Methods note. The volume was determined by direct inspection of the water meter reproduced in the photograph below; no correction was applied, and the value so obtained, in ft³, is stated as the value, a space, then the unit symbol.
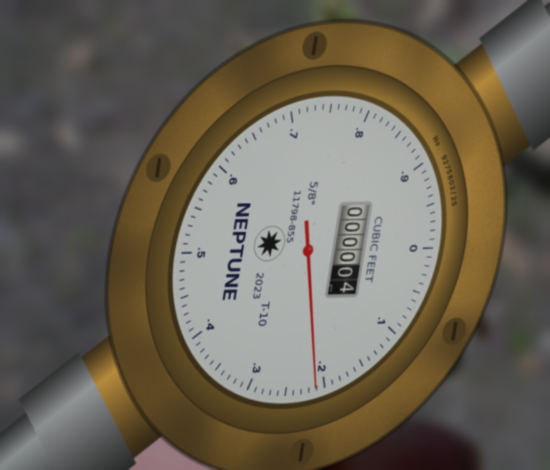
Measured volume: 4.21 ft³
